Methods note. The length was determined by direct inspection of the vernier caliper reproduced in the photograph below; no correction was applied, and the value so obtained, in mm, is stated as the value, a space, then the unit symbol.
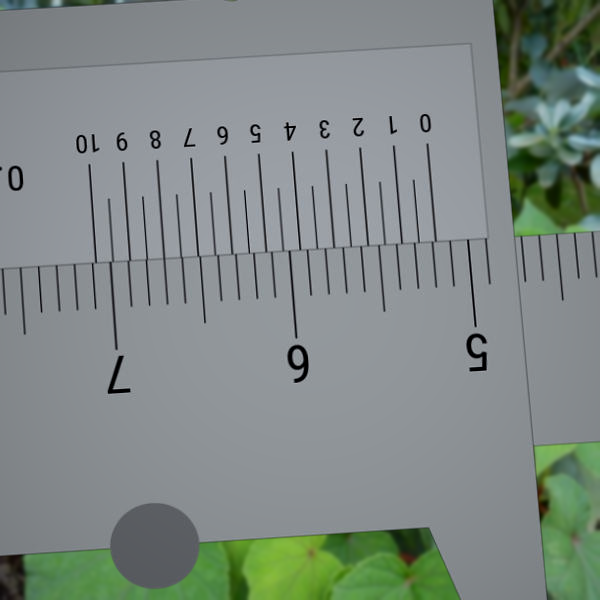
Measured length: 51.8 mm
